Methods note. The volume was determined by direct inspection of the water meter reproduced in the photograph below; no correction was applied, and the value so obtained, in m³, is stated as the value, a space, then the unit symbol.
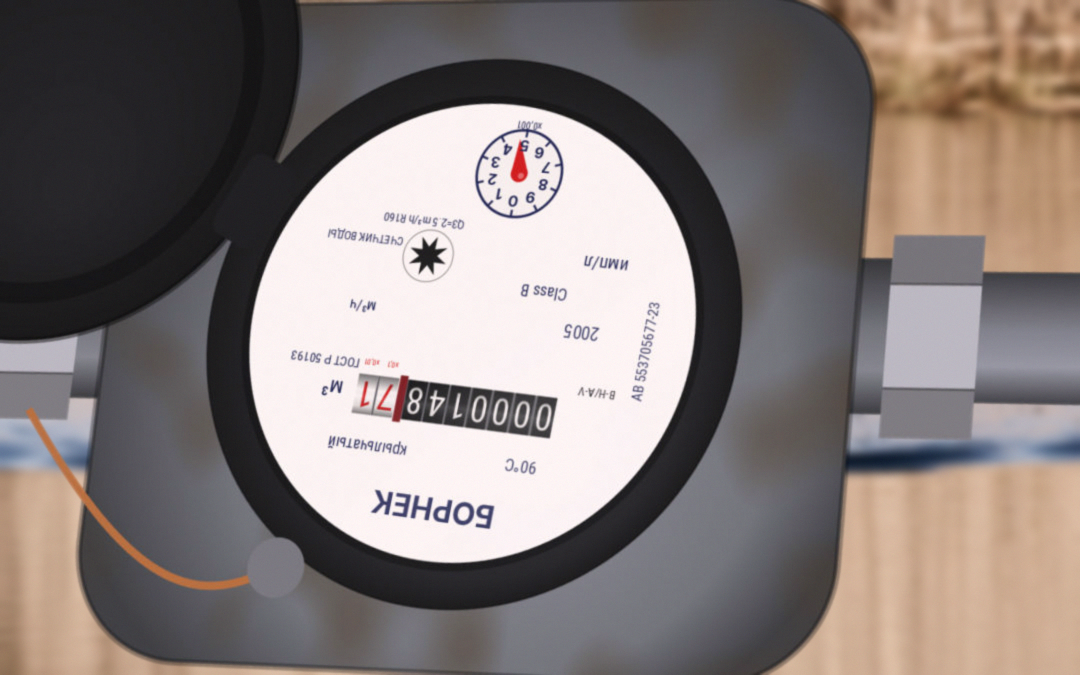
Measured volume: 148.714 m³
